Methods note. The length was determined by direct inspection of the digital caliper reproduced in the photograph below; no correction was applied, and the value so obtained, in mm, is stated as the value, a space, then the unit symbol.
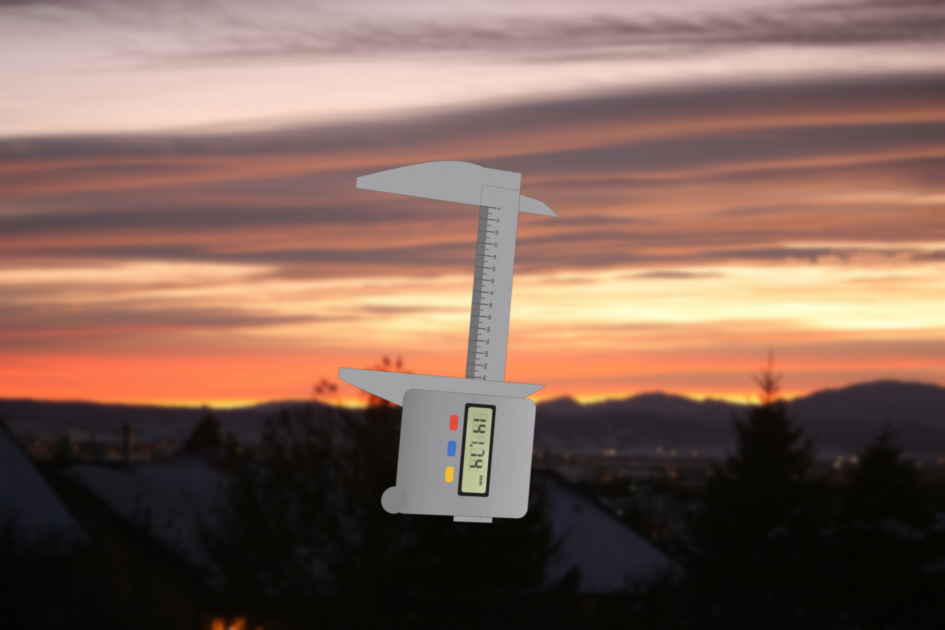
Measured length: 141.74 mm
